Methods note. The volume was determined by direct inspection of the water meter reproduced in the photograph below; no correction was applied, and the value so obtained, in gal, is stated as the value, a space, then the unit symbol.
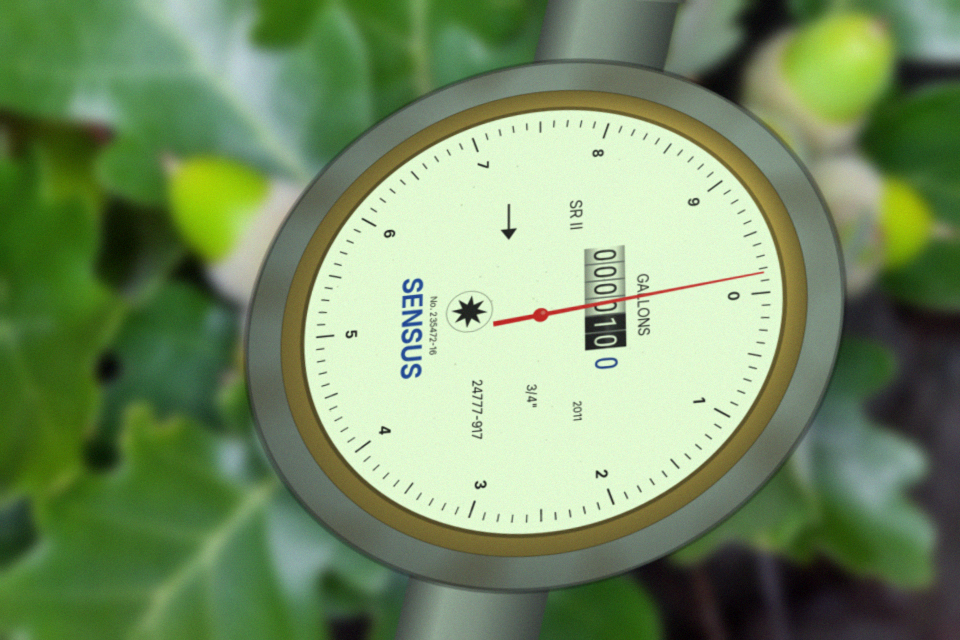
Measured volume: 99.8 gal
